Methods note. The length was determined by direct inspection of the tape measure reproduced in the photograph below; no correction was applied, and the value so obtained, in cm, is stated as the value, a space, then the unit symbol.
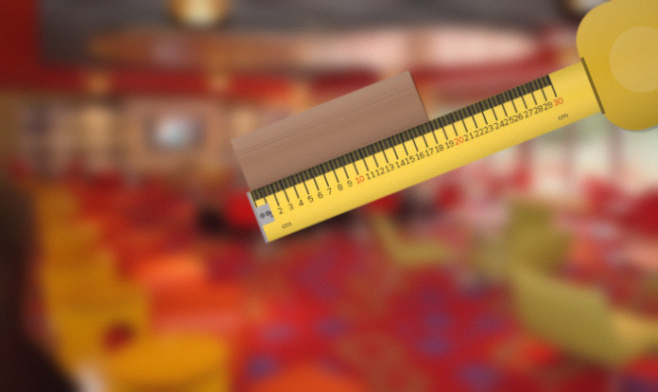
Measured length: 18 cm
